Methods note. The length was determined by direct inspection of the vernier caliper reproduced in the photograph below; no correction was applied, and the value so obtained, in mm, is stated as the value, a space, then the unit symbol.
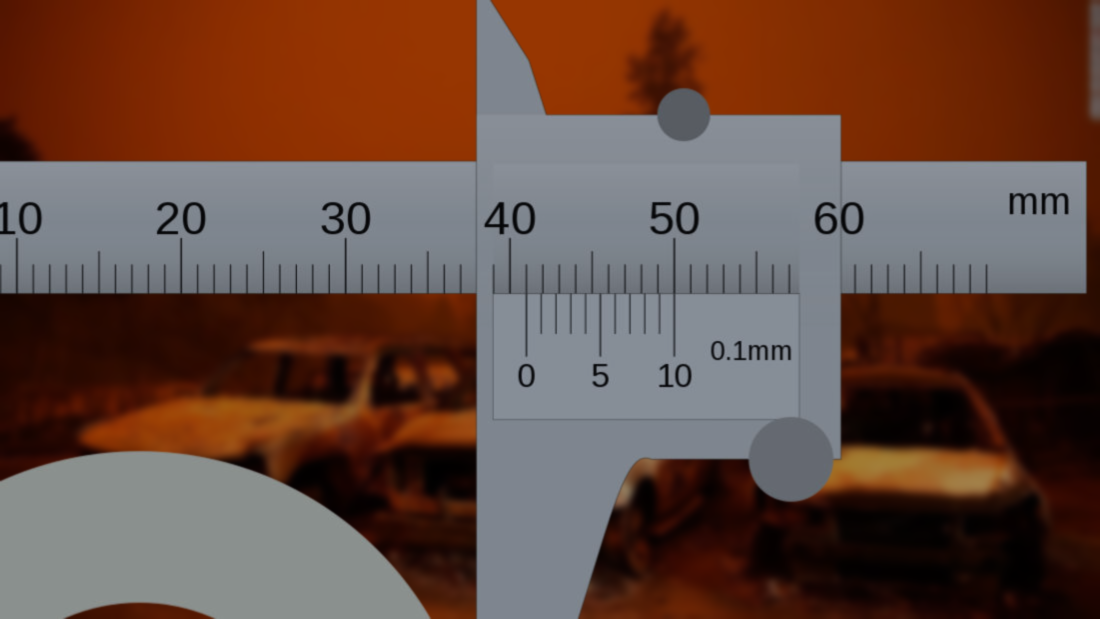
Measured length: 41.0 mm
